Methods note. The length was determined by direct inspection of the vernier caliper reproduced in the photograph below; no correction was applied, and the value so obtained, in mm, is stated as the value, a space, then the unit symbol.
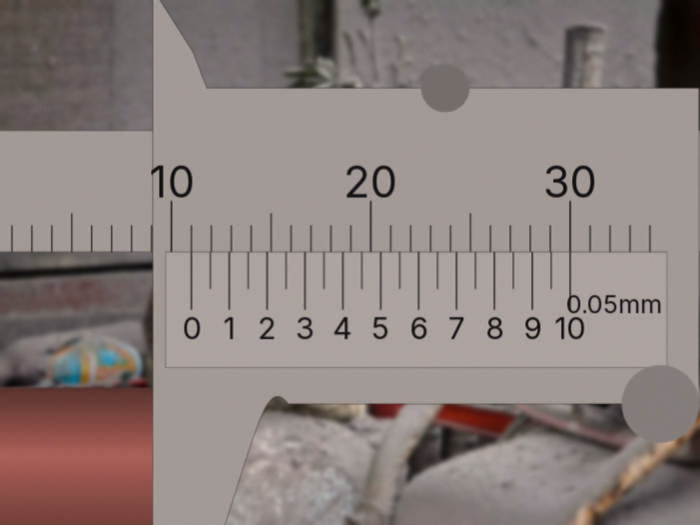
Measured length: 11.0 mm
